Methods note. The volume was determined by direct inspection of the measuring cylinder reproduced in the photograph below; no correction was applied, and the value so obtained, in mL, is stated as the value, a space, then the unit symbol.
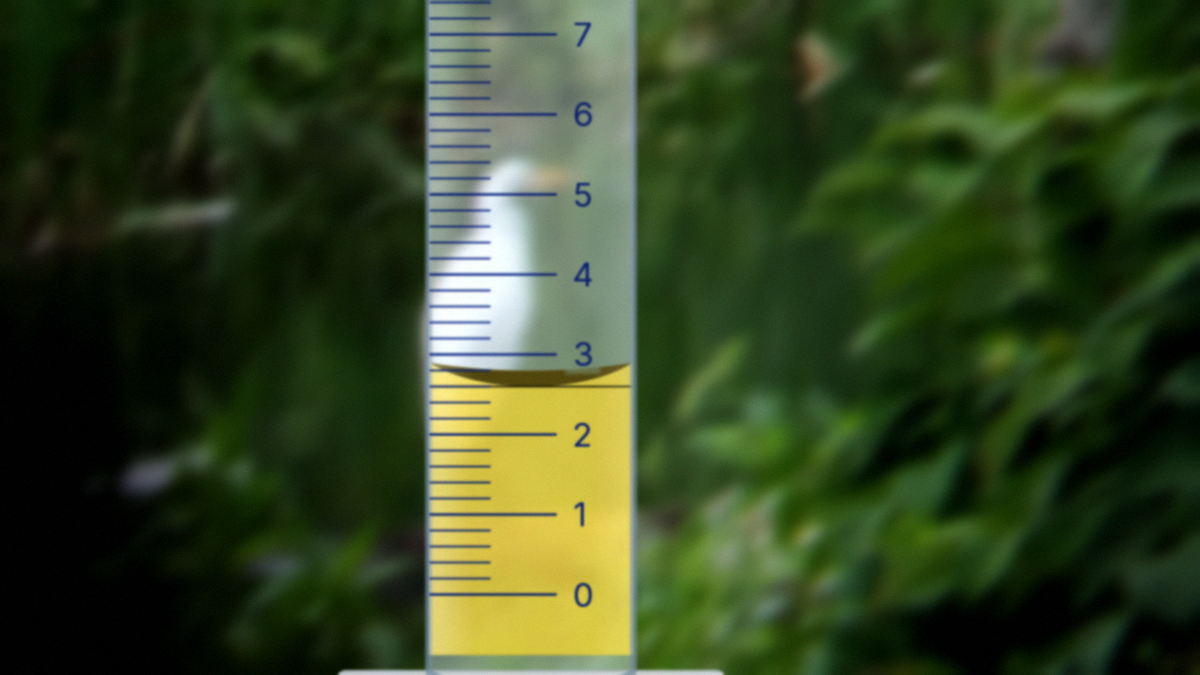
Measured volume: 2.6 mL
